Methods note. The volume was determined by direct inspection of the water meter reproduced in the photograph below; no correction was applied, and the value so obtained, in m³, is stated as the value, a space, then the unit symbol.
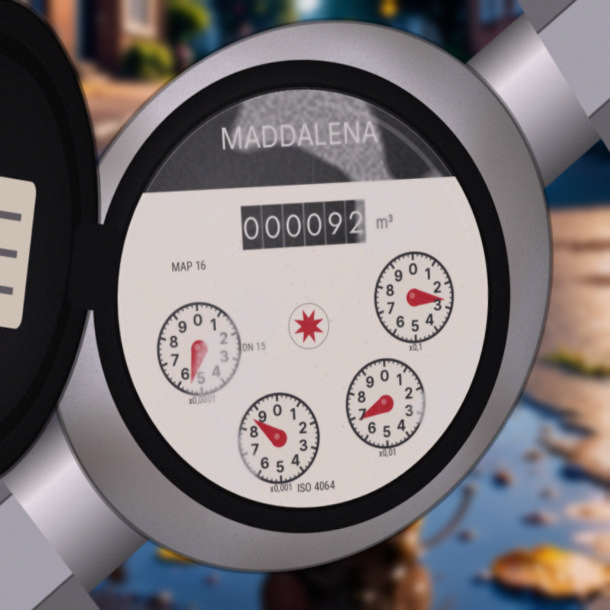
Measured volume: 92.2685 m³
